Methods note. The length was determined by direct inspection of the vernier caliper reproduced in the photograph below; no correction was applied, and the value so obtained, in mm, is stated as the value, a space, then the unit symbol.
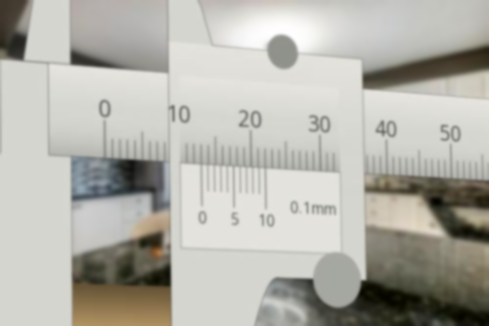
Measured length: 13.0 mm
